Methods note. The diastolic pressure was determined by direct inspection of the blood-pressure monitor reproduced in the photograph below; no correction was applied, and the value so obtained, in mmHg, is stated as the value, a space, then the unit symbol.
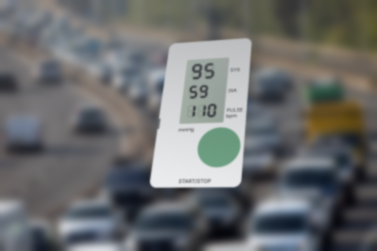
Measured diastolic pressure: 59 mmHg
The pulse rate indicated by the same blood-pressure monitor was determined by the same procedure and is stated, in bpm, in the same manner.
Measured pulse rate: 110 bpm
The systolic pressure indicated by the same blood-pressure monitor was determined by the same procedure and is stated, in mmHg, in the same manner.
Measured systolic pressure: 95 mmHg
